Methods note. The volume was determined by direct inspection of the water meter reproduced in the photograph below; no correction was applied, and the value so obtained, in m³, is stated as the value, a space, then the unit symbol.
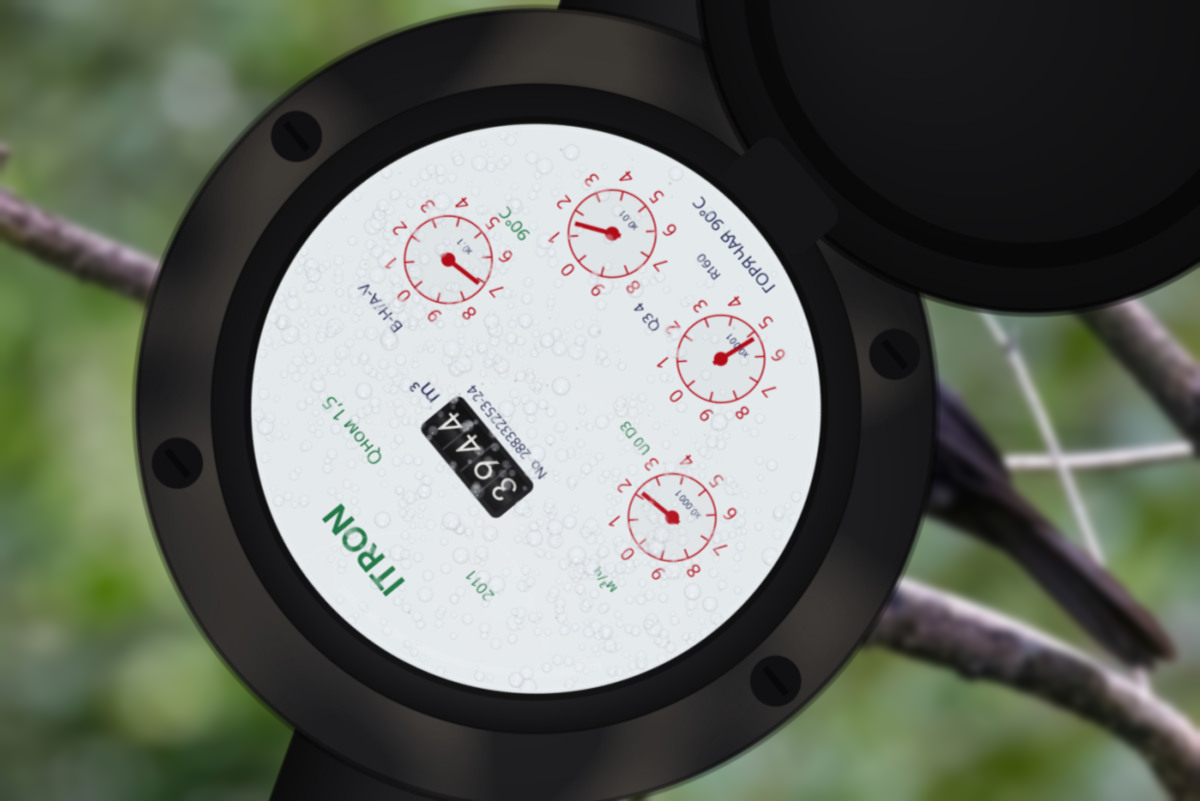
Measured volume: 3944.7152 m³
